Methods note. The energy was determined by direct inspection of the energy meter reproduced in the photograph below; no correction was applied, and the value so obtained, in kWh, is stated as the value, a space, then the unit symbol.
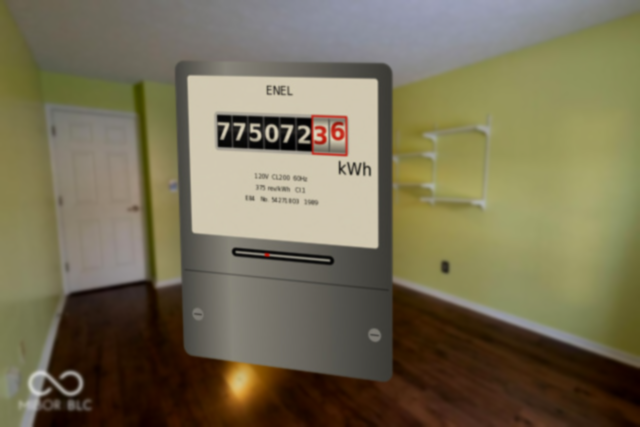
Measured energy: 775072.36 kWh
